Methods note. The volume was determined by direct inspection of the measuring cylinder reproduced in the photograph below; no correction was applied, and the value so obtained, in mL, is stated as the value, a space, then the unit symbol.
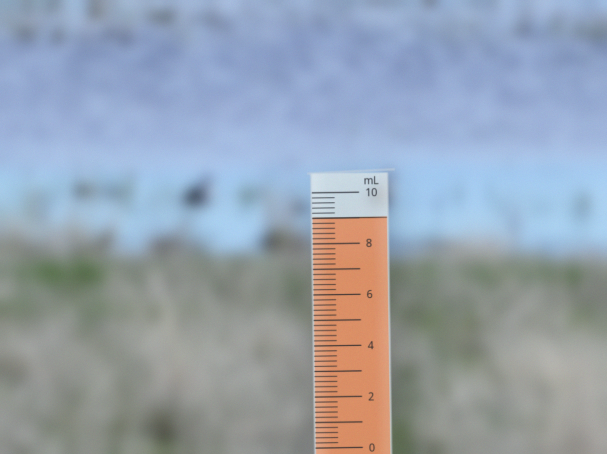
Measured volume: 9 mL
